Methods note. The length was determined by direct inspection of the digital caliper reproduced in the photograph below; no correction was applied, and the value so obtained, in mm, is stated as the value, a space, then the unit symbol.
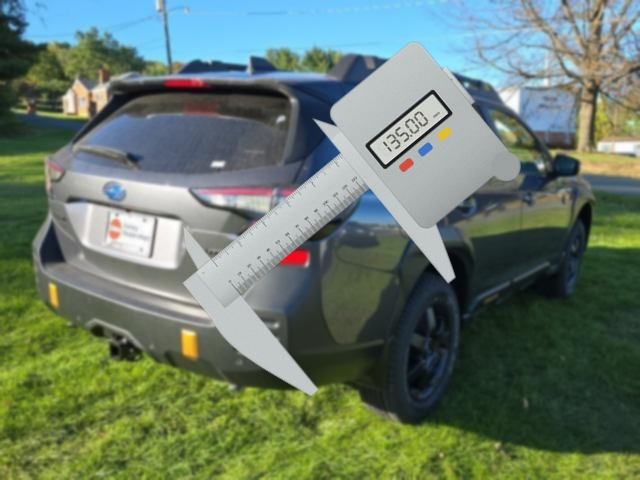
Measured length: 135.00 mm
